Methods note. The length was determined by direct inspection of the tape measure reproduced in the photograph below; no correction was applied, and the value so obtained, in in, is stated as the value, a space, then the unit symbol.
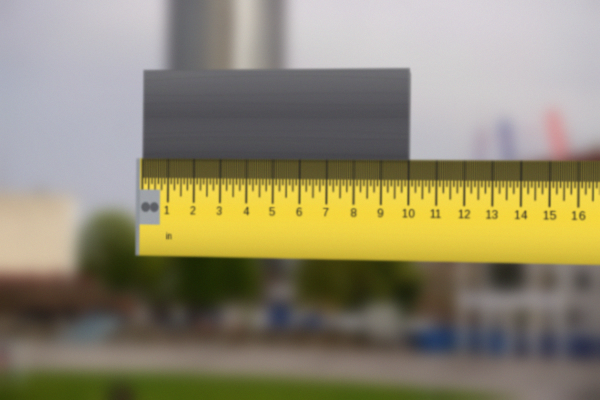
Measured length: 10 in
